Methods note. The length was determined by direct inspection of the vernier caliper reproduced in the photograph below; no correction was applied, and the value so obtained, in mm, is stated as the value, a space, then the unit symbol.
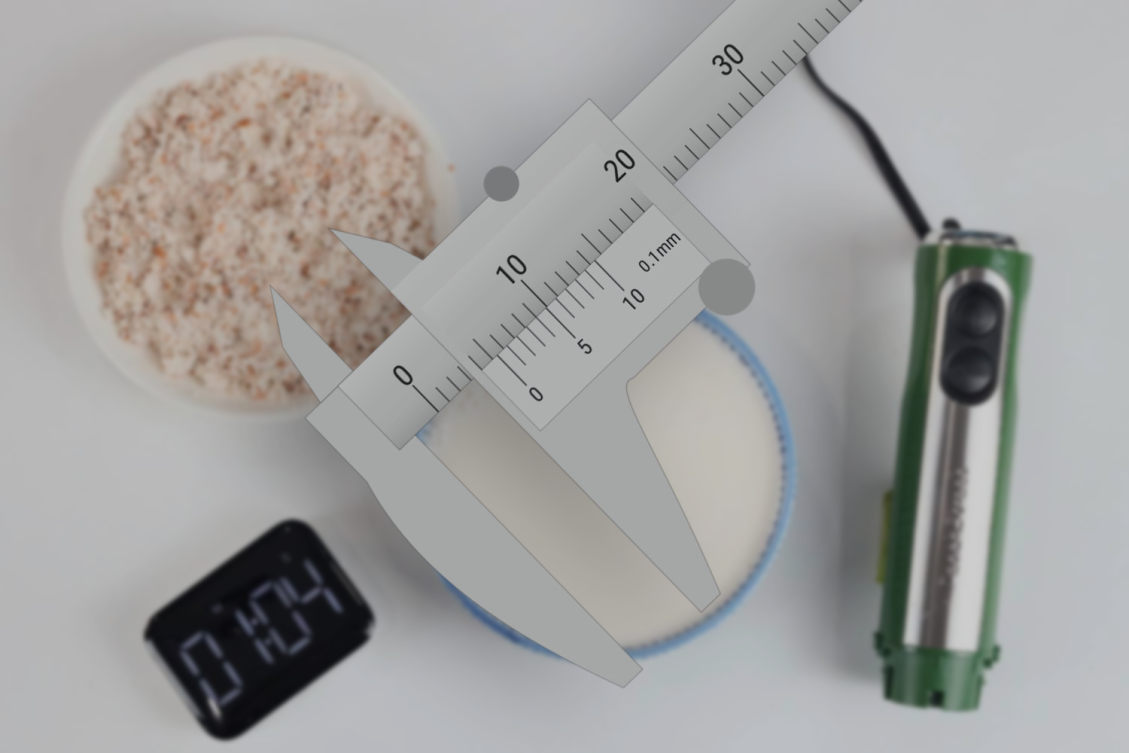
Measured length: 5.4 mm
